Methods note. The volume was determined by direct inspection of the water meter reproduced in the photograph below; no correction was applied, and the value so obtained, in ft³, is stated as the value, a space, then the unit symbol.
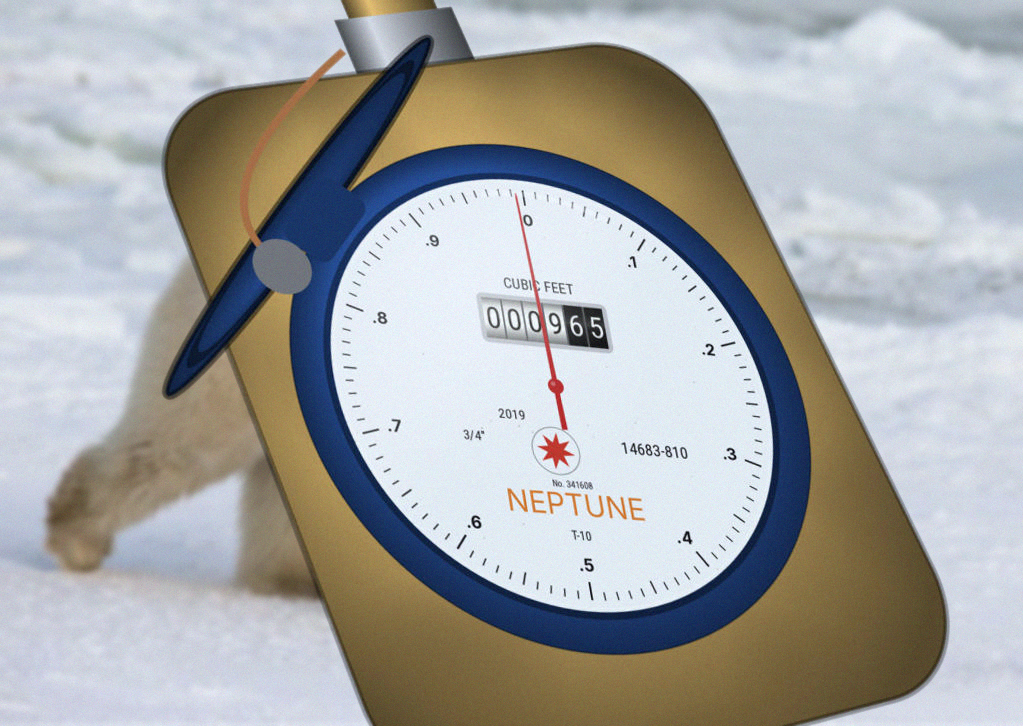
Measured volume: 964.99 ft³
